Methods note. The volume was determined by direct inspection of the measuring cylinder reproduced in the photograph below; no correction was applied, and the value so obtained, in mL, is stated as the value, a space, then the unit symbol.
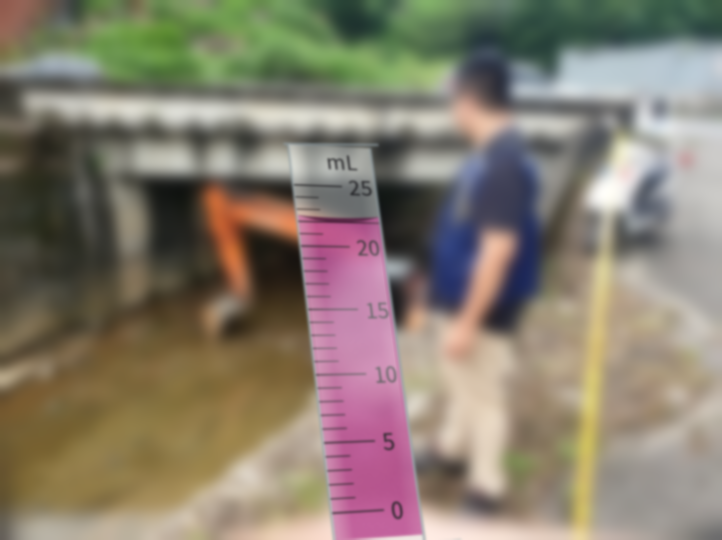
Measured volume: 22 mL
